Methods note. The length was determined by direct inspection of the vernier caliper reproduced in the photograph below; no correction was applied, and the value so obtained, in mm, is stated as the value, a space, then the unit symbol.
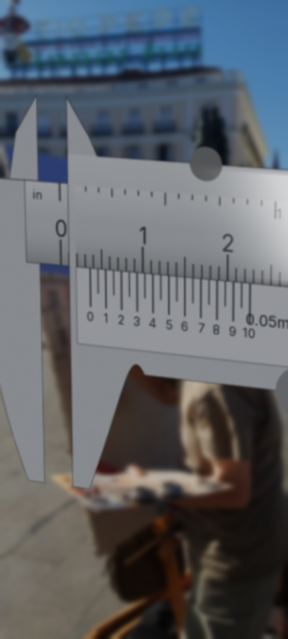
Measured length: 3.6 mm
